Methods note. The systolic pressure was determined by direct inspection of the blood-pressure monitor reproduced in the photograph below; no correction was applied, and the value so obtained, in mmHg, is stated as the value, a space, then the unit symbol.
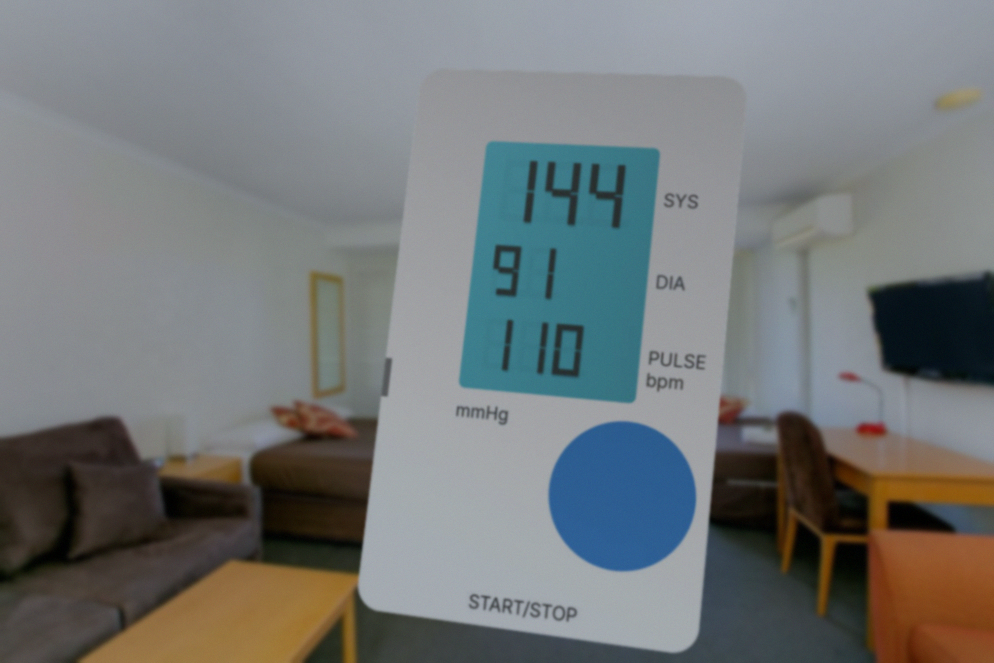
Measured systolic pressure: 144 mmHg
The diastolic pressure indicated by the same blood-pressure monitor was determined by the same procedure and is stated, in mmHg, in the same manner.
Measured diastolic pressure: 91 mmHg
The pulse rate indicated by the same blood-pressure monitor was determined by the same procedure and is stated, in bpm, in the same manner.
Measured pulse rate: 110 bpm
